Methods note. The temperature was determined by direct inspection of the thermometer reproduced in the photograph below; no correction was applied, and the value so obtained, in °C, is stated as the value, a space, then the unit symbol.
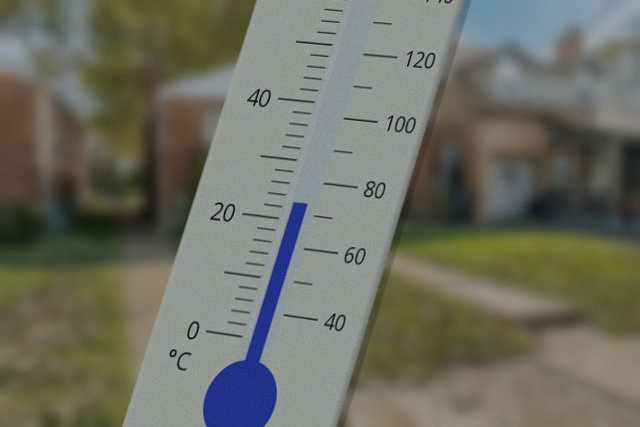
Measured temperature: 23 °C
